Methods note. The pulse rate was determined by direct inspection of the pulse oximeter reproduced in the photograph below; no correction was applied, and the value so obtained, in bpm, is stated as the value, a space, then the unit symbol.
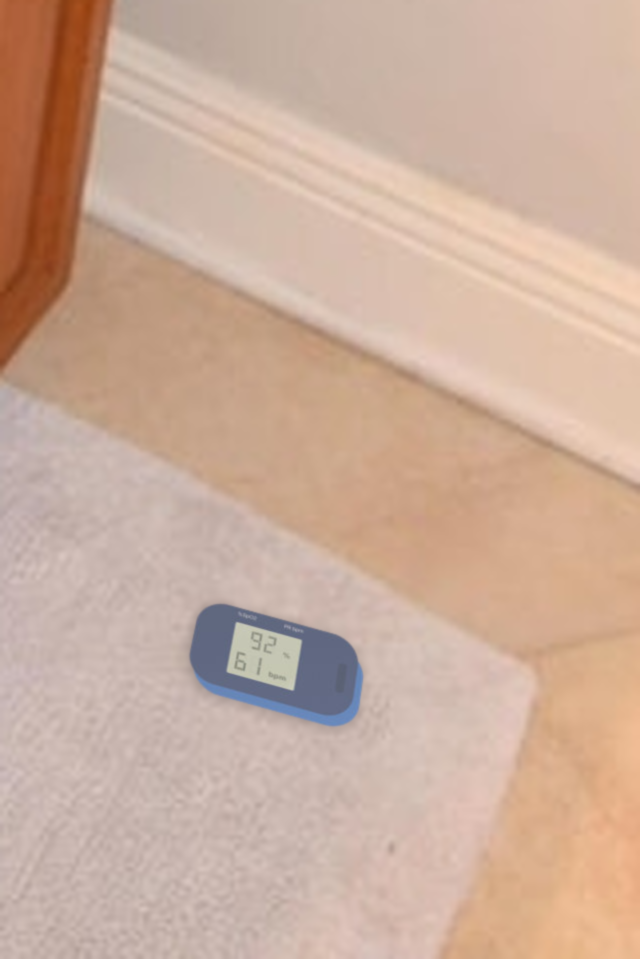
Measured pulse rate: 61 bpm
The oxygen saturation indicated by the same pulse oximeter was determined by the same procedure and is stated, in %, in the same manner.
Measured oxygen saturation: 92 %
